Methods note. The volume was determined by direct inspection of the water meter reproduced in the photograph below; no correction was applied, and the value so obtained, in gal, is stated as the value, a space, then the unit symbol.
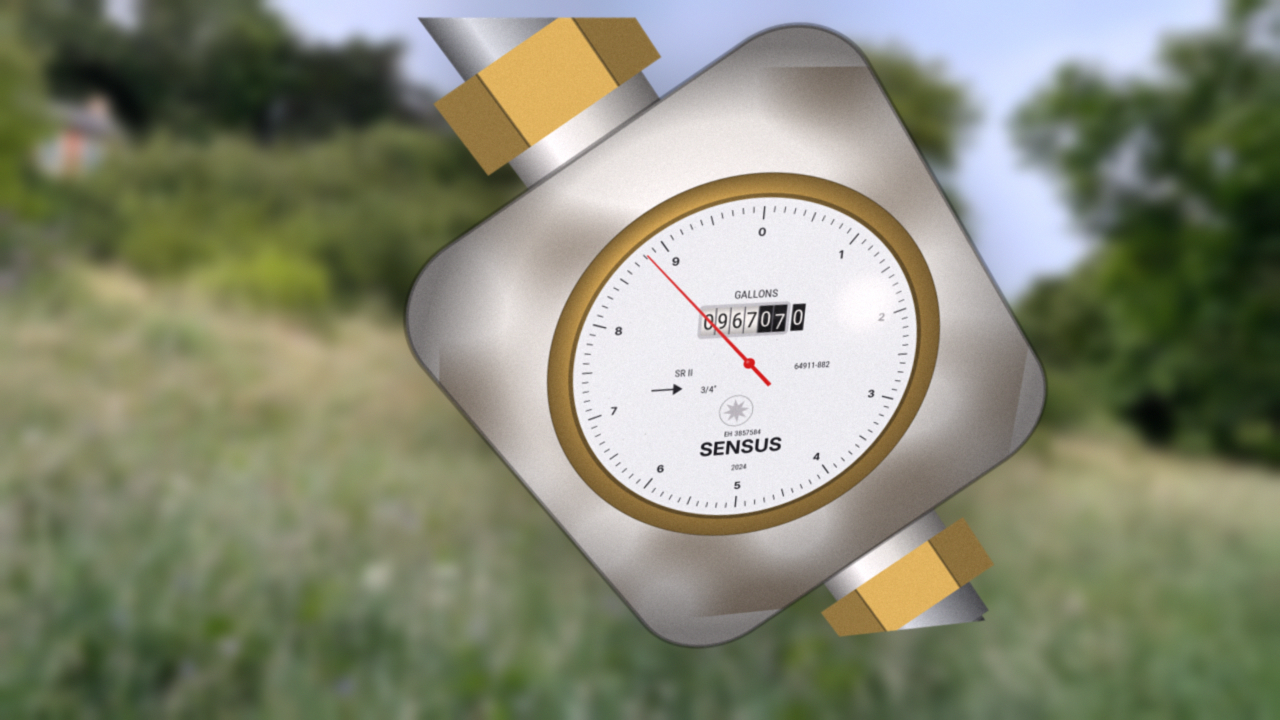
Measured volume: 967068.8 gal
